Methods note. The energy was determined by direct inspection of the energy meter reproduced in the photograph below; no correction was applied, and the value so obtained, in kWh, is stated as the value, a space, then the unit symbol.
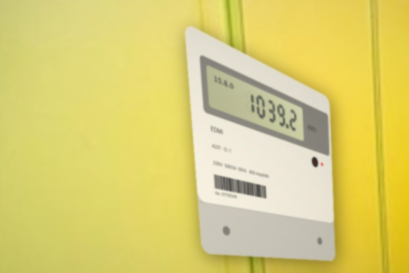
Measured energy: 1039.2 kWh
